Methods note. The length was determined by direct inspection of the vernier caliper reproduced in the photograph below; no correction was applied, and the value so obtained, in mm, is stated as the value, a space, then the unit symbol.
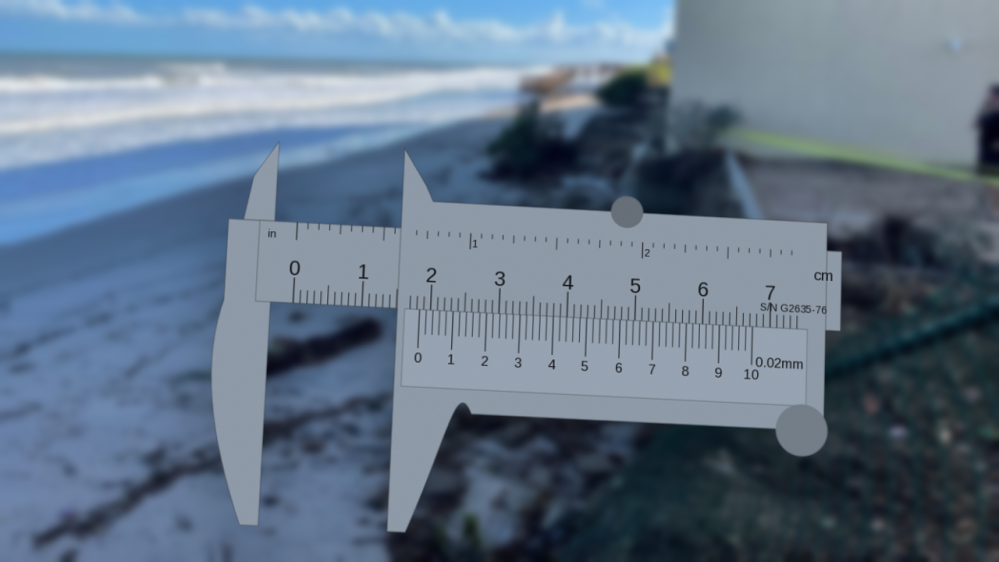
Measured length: 18.4 mm
